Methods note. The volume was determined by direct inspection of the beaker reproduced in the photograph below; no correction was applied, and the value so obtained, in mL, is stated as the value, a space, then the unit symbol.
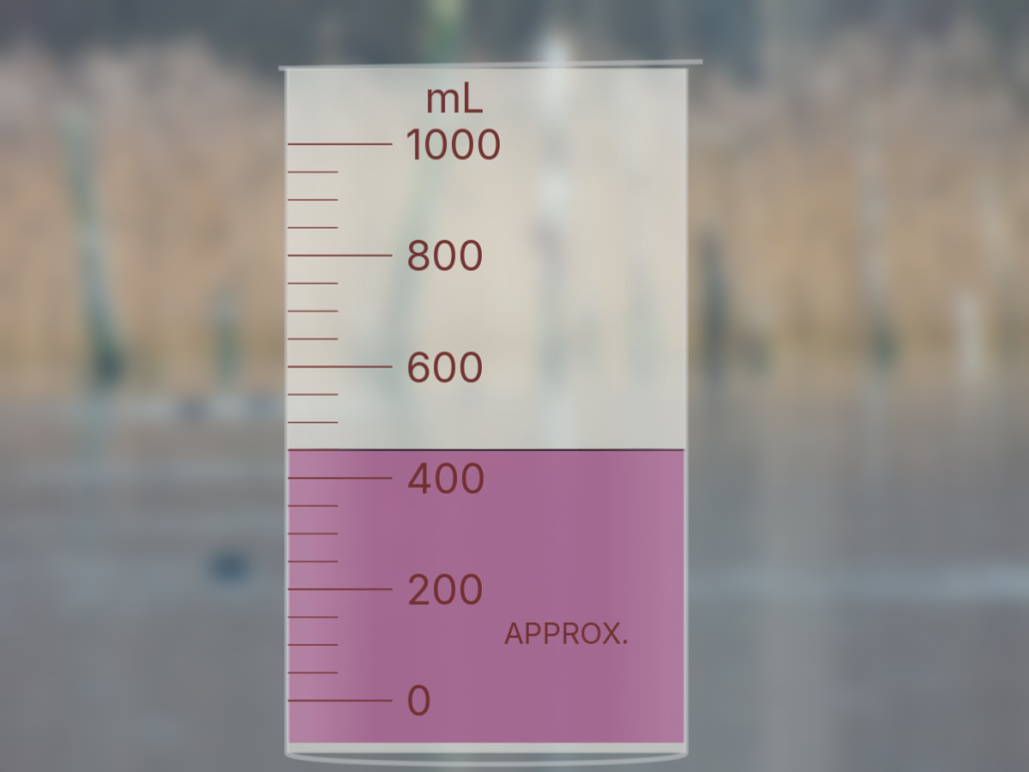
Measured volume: 450 mL
